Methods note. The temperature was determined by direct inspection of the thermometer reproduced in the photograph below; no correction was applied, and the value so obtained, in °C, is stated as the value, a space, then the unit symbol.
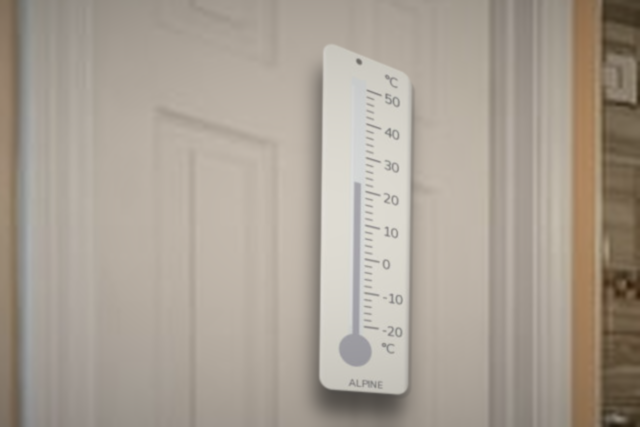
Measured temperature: 22 °C
